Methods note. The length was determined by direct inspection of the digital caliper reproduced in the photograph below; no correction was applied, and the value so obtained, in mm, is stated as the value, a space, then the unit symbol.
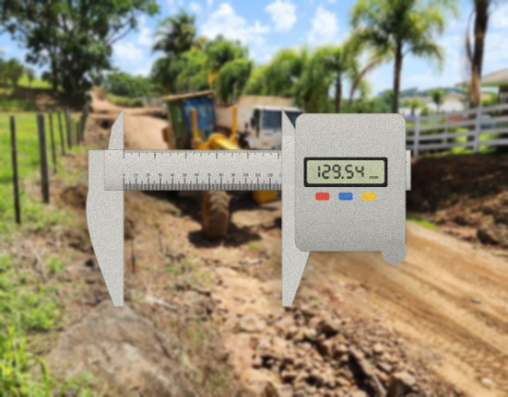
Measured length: 129.54 mm
